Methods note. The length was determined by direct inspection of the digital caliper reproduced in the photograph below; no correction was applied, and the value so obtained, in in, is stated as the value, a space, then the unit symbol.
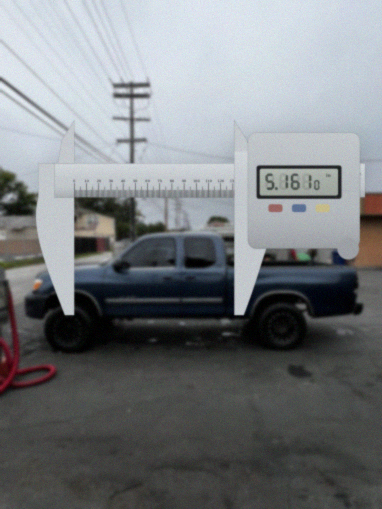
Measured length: 5.1610 in
